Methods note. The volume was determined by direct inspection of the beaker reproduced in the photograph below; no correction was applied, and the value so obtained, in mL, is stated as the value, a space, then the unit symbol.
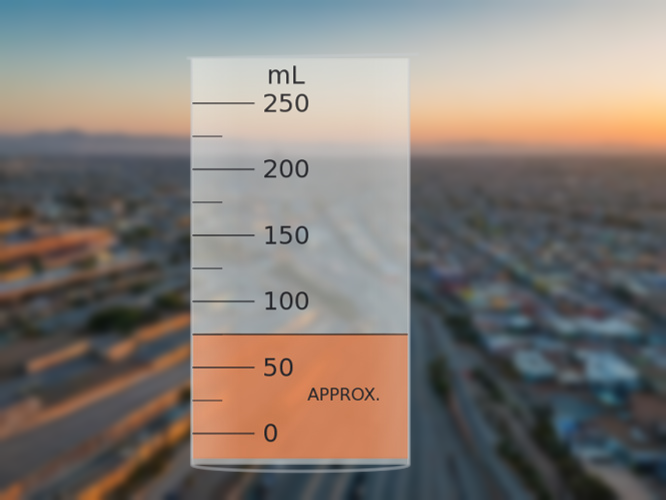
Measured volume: 75 mL
